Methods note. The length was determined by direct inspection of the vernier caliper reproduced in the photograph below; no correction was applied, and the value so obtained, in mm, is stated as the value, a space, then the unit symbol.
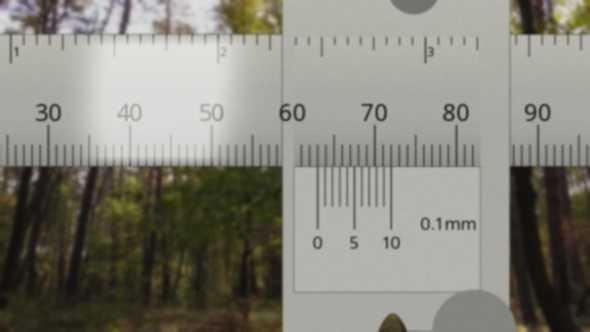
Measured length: 63.0 mm
